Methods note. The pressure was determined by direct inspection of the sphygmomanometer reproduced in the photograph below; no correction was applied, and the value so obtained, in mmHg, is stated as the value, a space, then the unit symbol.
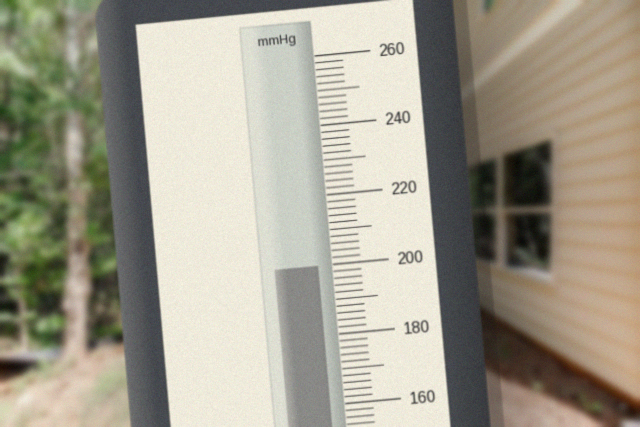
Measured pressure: 200 mmHg
